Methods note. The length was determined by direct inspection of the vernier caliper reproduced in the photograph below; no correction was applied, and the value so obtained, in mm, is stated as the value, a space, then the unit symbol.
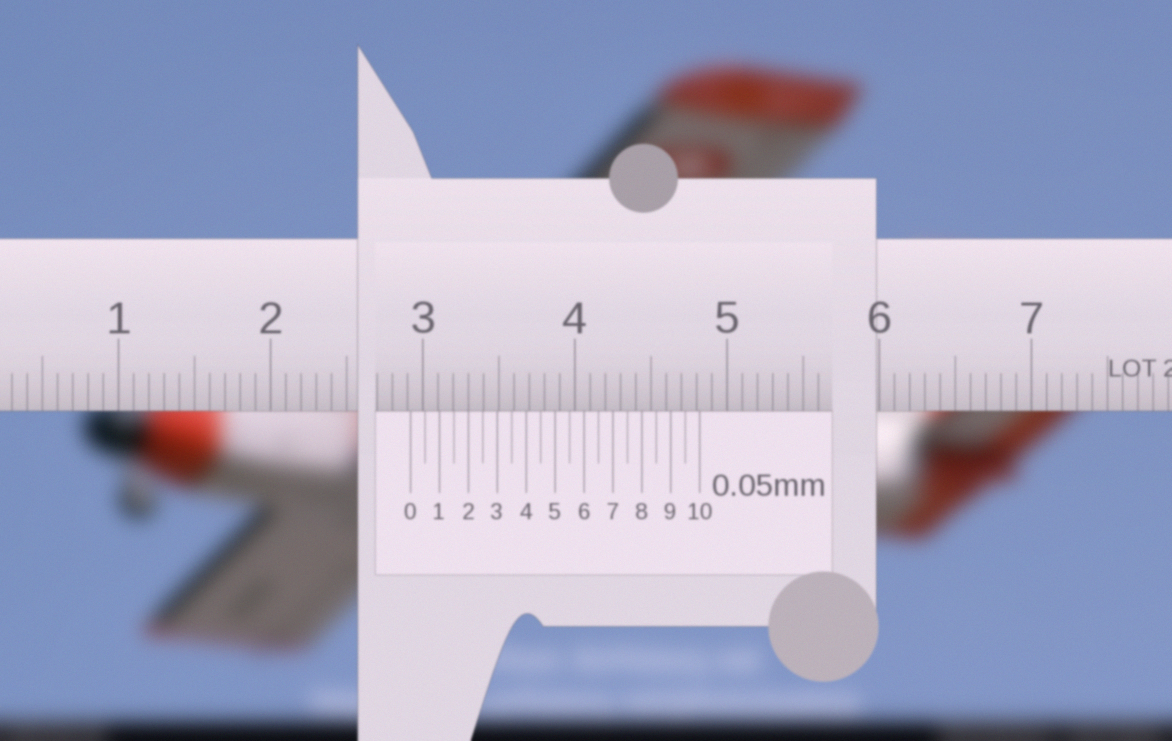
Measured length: 29.2 mm
